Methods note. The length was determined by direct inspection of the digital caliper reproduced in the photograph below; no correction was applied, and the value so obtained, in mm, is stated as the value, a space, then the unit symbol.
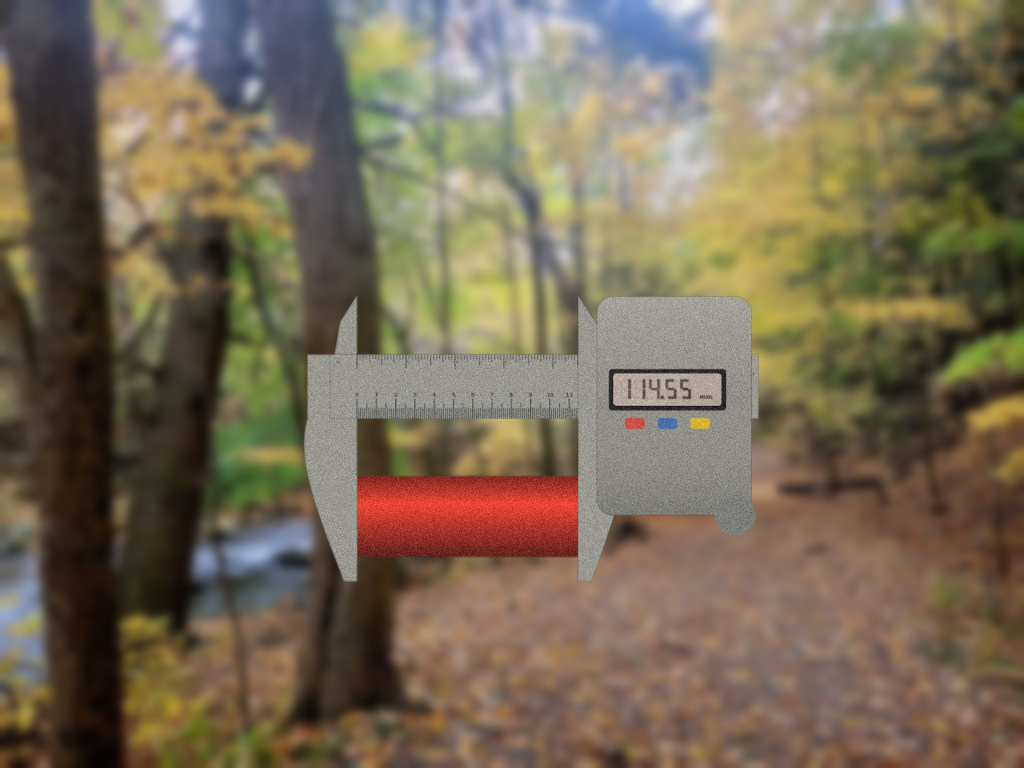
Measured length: 114.55 mm
